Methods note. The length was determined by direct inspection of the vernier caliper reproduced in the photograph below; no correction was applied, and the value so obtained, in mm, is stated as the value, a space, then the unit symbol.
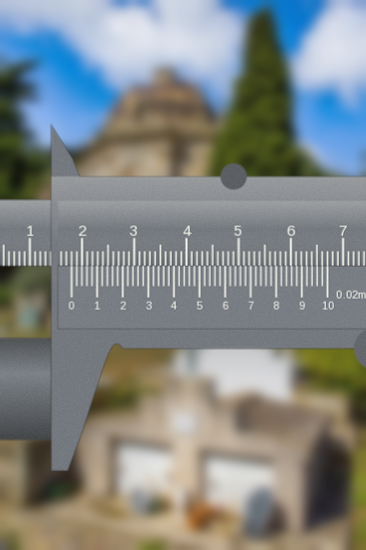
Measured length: 18.0 mm
